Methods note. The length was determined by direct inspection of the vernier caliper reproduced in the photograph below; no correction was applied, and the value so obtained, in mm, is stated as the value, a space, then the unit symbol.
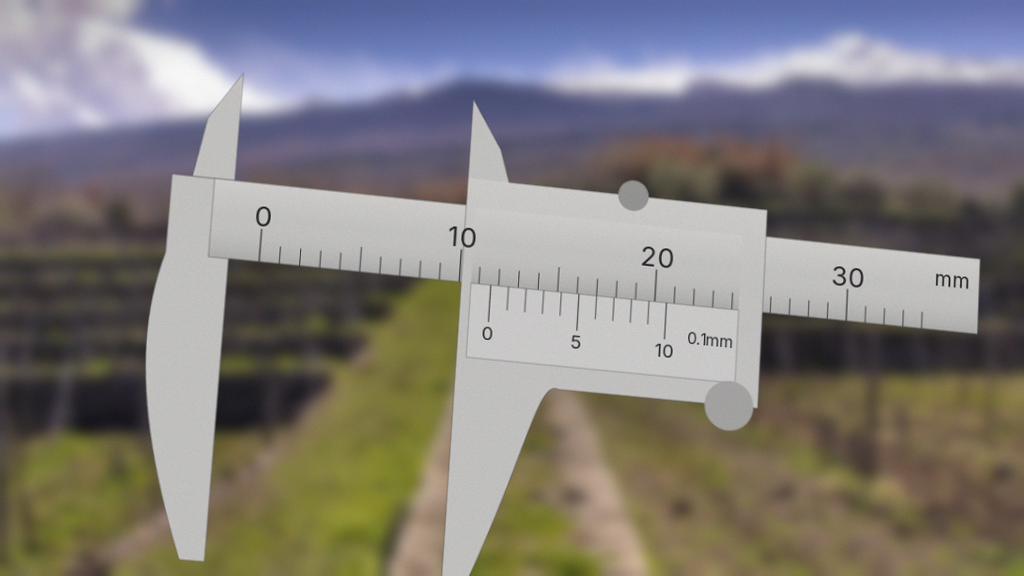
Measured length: 11.6 mm
